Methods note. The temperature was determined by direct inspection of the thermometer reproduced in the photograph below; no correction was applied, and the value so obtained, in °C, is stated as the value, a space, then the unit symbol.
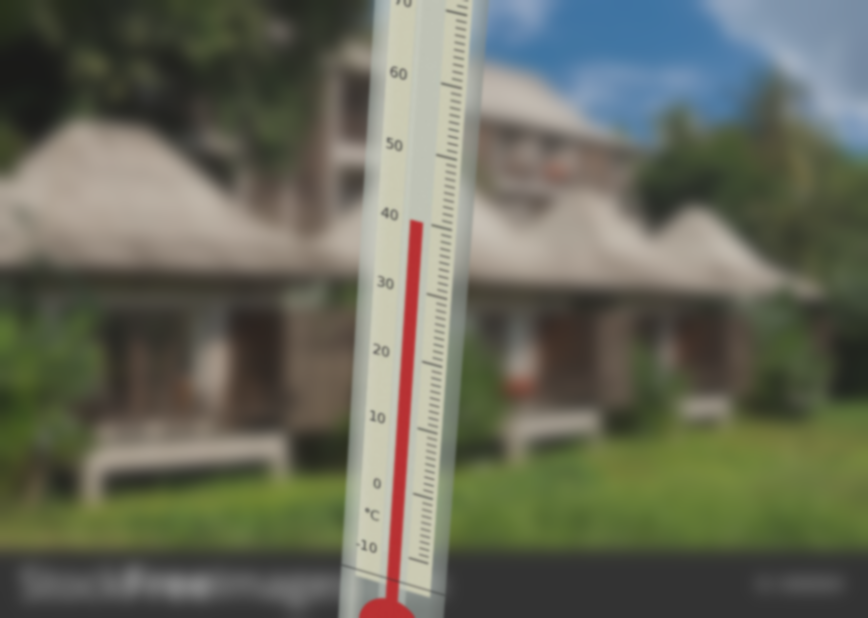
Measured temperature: 40 °C
